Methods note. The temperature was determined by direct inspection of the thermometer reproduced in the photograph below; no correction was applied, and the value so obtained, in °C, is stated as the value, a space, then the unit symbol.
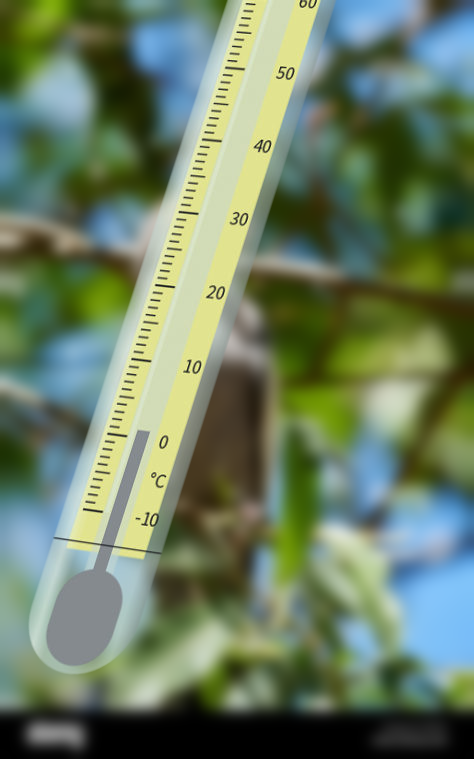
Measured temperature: 1 °C
